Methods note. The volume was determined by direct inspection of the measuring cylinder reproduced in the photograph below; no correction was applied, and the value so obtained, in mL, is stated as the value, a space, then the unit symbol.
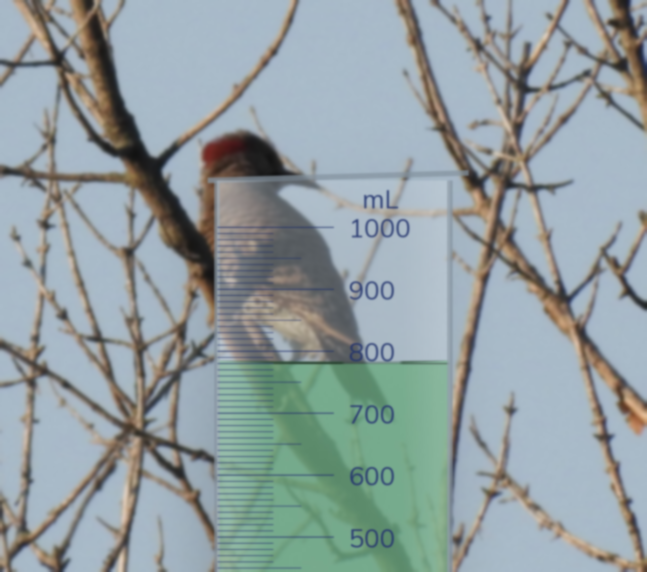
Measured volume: 780 mL
